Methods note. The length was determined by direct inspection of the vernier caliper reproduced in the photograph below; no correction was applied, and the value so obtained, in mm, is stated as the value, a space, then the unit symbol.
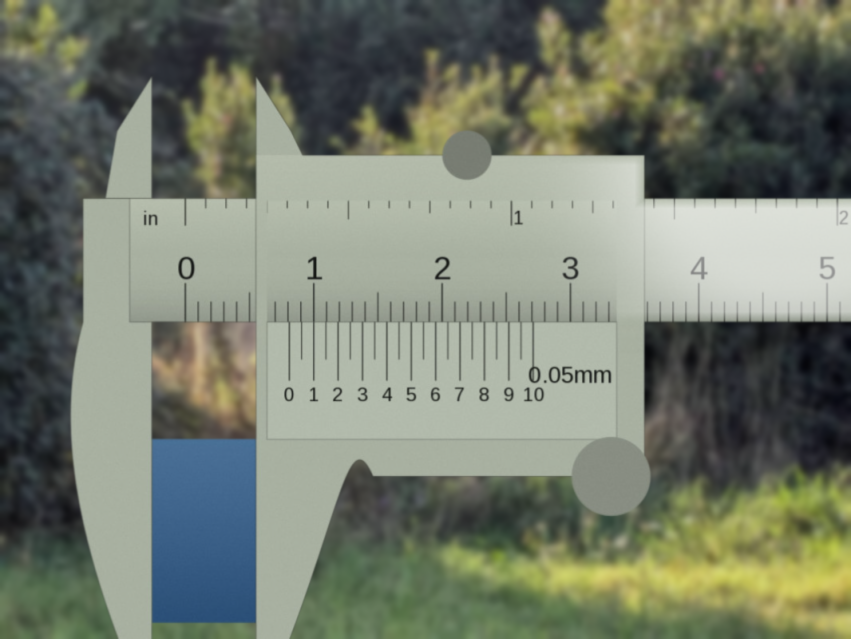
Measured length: 8.1 mm
